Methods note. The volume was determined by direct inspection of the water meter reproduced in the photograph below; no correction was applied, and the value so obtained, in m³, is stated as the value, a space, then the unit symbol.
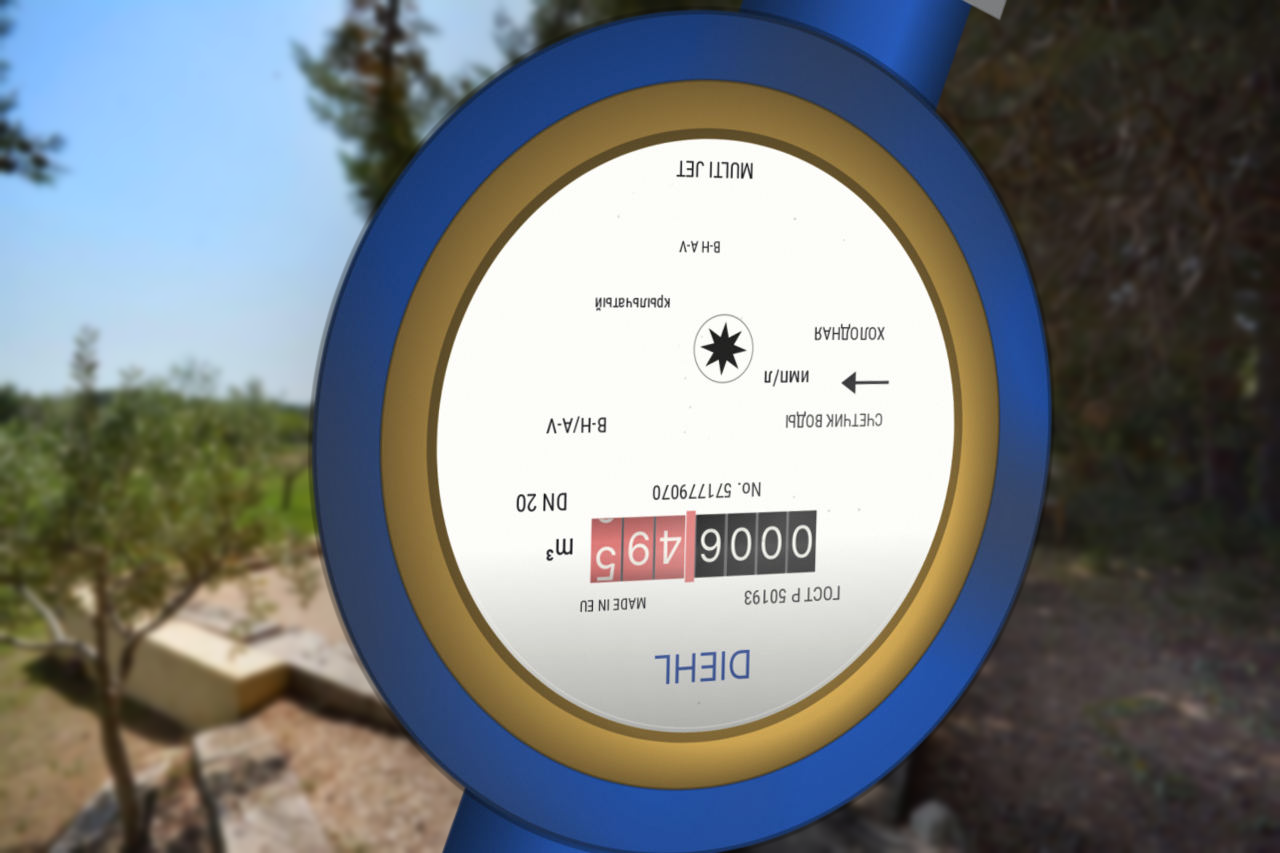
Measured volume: 6.495 m³
